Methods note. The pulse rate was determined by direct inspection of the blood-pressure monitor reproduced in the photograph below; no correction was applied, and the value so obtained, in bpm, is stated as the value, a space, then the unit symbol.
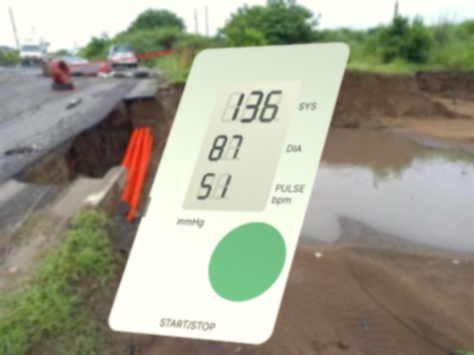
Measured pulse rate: 51 bpm
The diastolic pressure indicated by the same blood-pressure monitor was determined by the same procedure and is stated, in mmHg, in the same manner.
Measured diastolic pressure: 87 mmHg
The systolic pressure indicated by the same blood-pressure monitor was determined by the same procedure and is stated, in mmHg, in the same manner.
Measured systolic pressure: 136 mmHg
